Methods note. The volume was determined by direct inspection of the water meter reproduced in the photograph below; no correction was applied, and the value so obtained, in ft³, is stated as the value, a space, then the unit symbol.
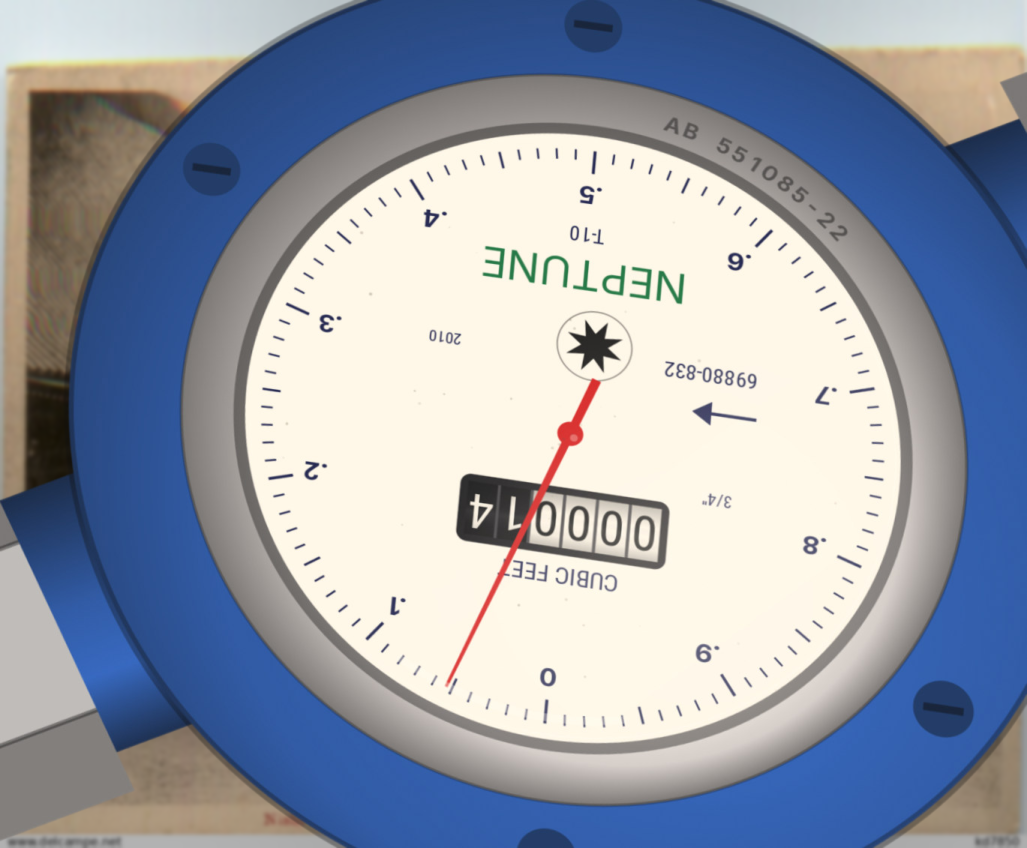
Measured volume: 14.05 ft³
